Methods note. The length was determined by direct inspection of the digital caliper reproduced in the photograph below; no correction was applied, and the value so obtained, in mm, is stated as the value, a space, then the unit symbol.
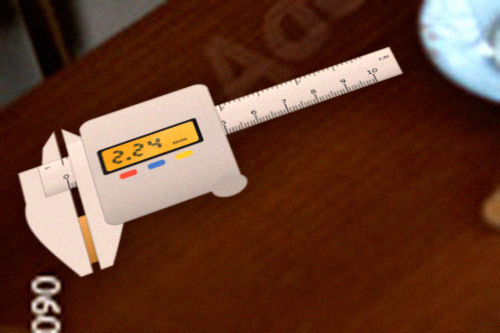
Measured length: 2.24 mm
